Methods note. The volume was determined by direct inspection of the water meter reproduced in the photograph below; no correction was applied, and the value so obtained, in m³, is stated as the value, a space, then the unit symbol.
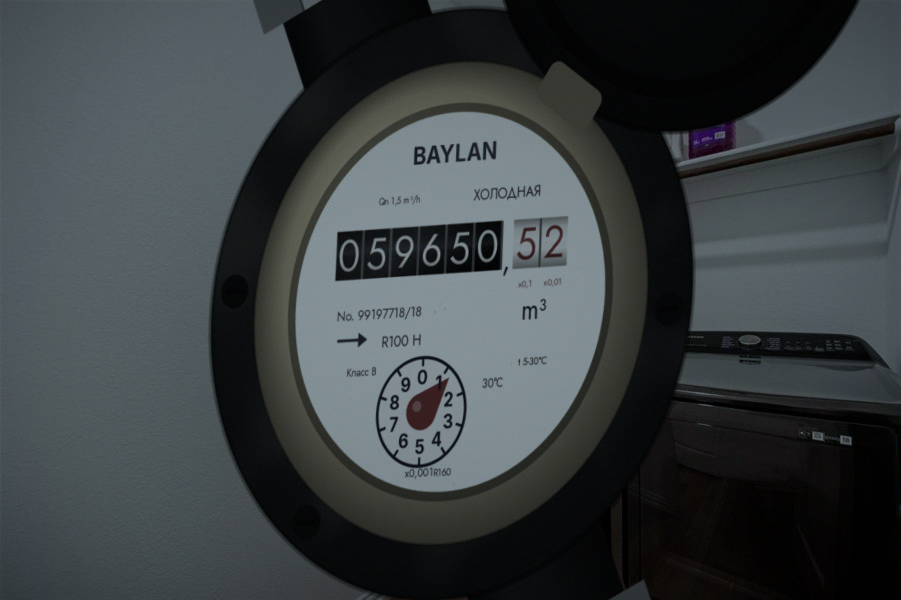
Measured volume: 59650.521 m³
